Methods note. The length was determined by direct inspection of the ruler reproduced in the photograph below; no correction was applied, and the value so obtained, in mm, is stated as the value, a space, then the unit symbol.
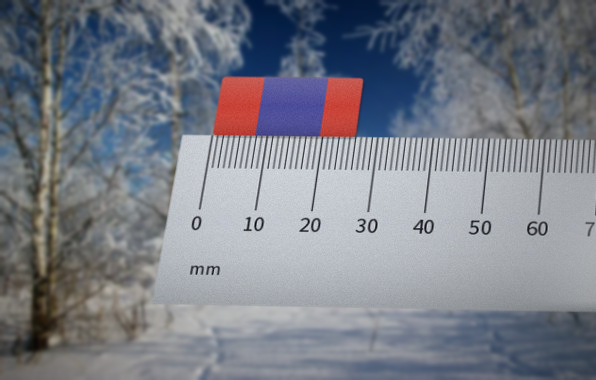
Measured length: 26 mm
